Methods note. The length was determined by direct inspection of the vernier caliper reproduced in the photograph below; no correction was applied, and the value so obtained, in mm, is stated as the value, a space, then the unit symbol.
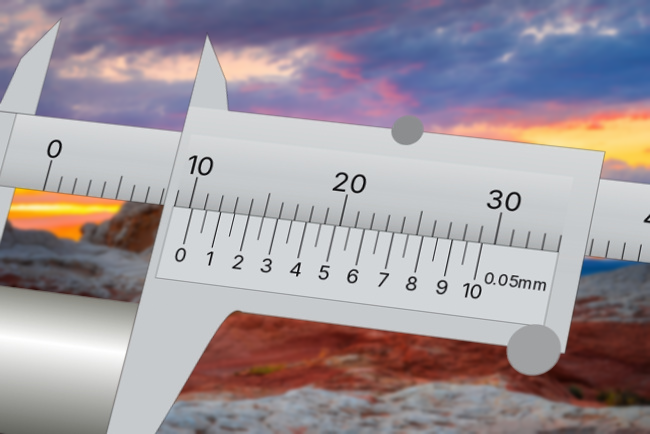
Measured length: 10.2 mm
